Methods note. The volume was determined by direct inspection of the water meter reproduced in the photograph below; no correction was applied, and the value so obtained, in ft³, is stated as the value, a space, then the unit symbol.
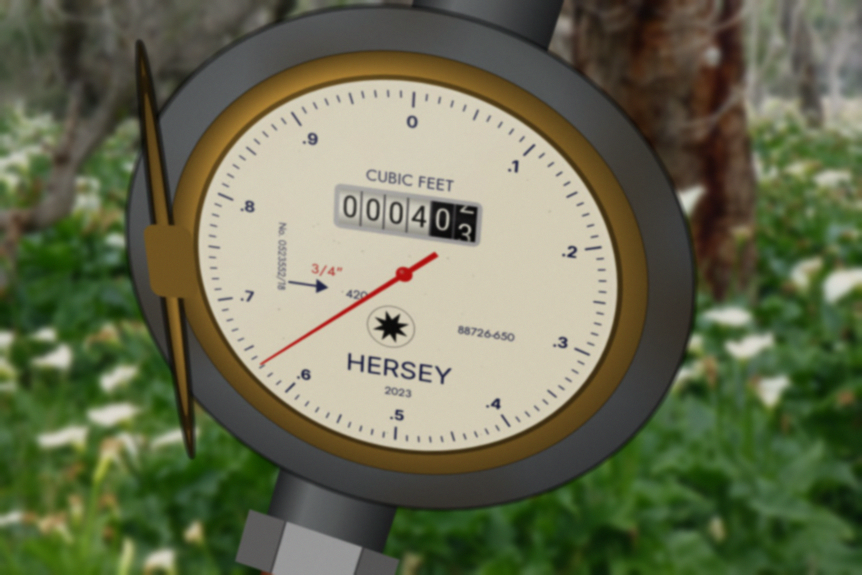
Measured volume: 402.63 ft³
